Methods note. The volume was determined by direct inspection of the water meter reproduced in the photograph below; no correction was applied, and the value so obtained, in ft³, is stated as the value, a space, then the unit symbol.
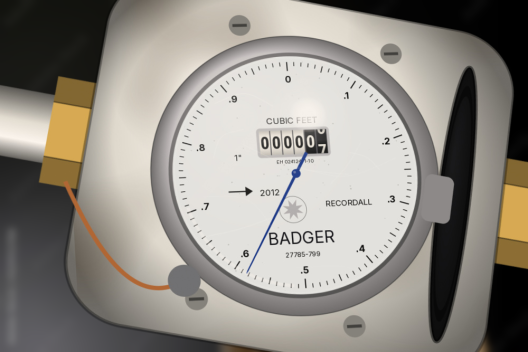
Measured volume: 6.58 ft³
